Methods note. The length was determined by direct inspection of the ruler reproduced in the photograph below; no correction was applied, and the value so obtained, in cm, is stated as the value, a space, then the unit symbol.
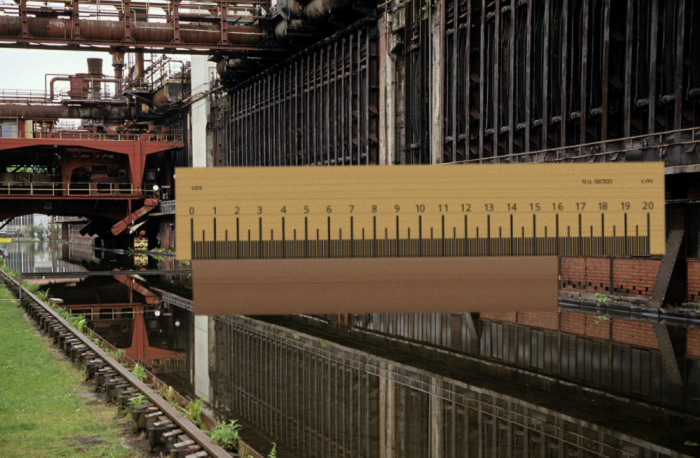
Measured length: 16 cm
